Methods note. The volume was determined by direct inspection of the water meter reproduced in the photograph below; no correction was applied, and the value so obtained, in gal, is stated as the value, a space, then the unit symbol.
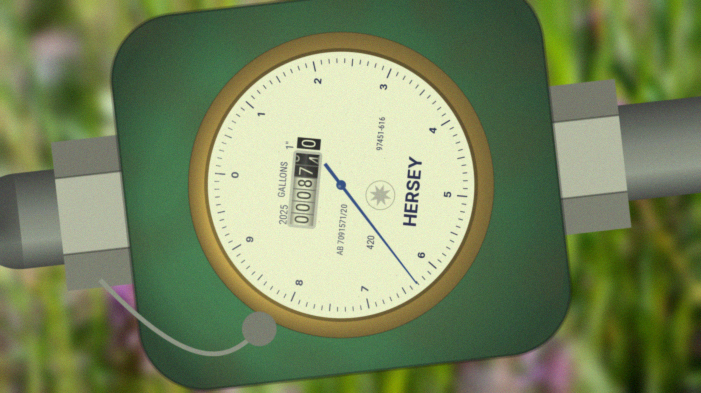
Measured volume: 8736.3 gal
